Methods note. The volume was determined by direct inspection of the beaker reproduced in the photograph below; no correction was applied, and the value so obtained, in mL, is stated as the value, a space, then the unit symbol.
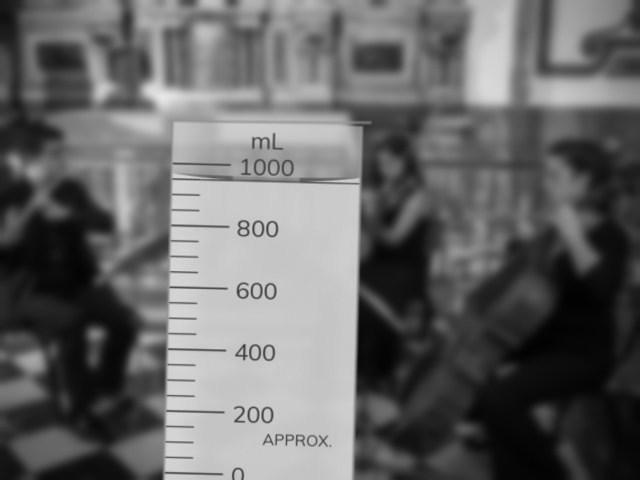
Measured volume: 950 mL
